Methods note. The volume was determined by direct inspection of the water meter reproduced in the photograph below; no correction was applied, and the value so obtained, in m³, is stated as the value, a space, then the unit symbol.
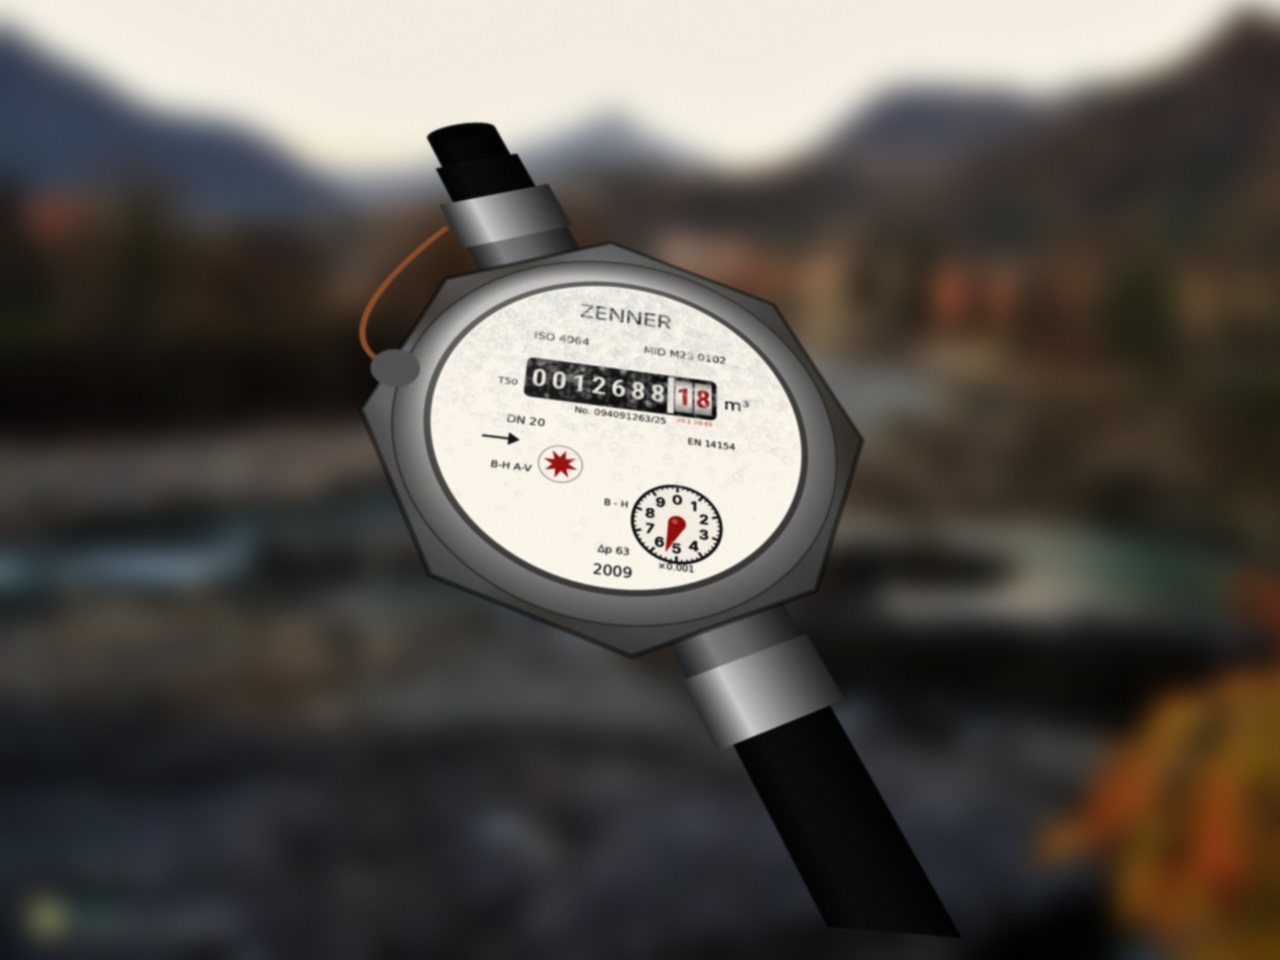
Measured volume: 12688.185 m³
